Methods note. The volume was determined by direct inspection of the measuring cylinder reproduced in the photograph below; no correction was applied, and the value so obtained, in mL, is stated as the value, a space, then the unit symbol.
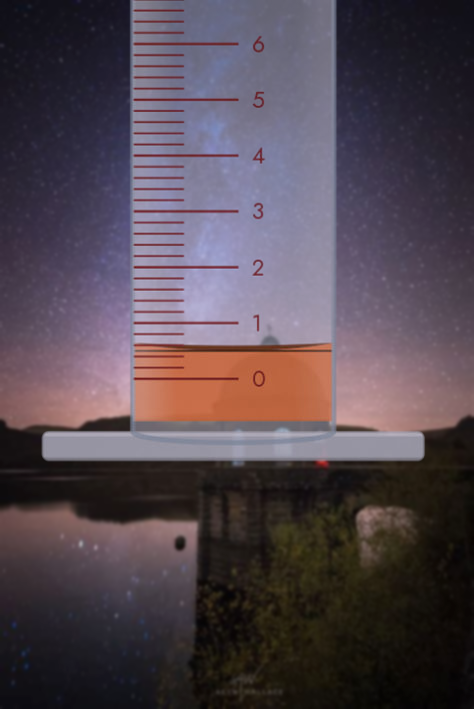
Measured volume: 0.5 mL
